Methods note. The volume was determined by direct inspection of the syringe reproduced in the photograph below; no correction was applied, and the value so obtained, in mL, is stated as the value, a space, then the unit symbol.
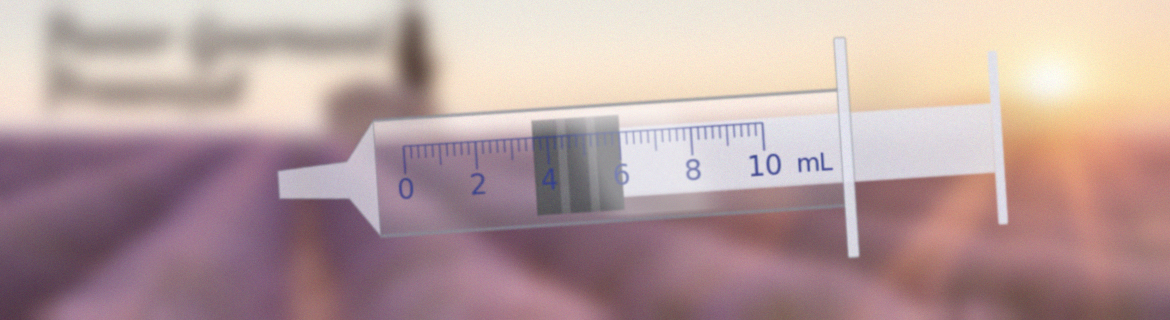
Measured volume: 3.6 mL
